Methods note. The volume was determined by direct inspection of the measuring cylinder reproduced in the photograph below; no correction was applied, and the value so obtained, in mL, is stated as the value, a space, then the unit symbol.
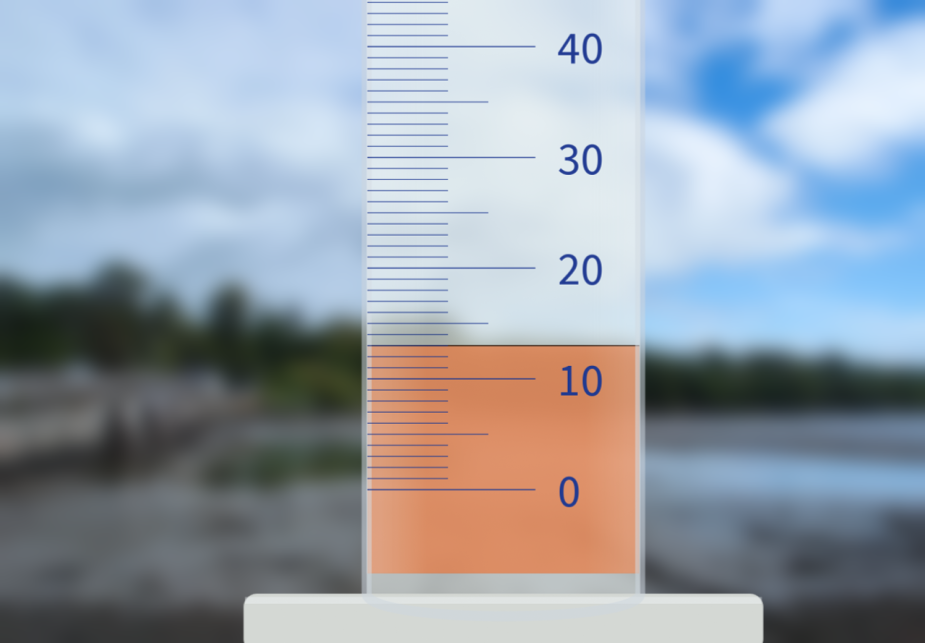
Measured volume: 13 mL
